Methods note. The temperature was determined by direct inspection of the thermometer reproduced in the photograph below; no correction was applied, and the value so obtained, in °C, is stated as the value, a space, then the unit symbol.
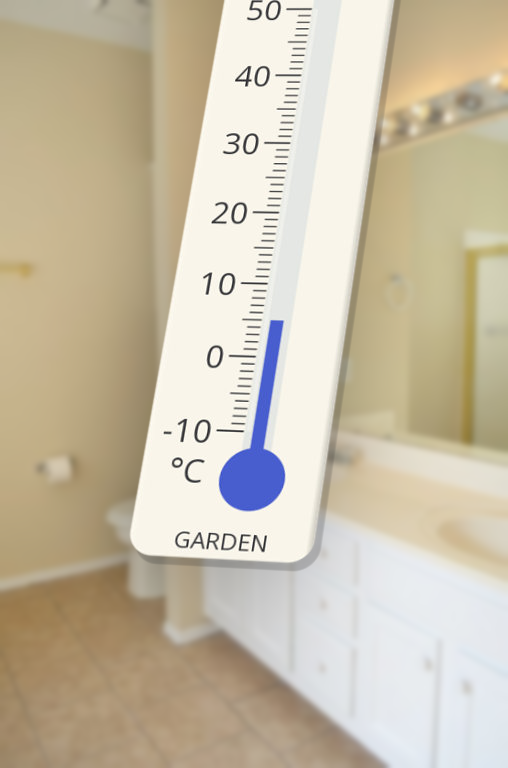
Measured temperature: 5 °C
